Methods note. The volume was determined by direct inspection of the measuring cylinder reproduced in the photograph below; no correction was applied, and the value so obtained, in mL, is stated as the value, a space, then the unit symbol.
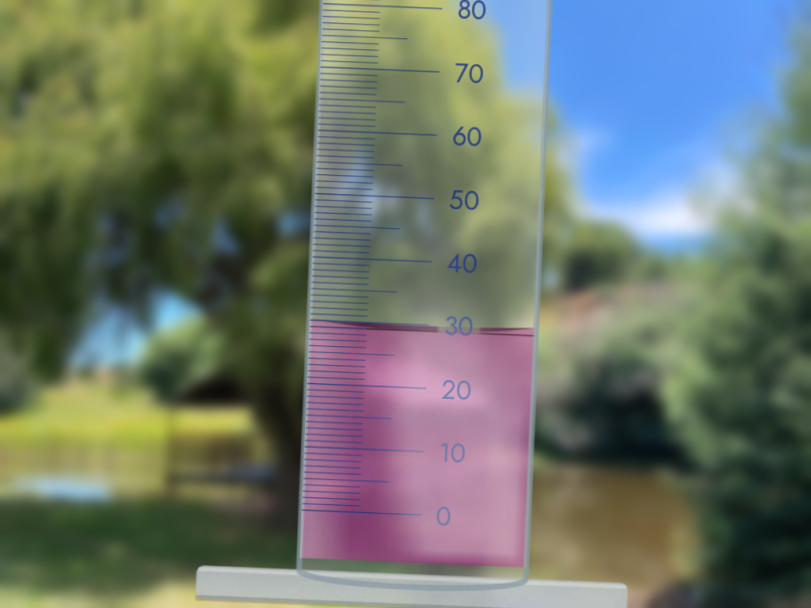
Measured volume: 29 mL
